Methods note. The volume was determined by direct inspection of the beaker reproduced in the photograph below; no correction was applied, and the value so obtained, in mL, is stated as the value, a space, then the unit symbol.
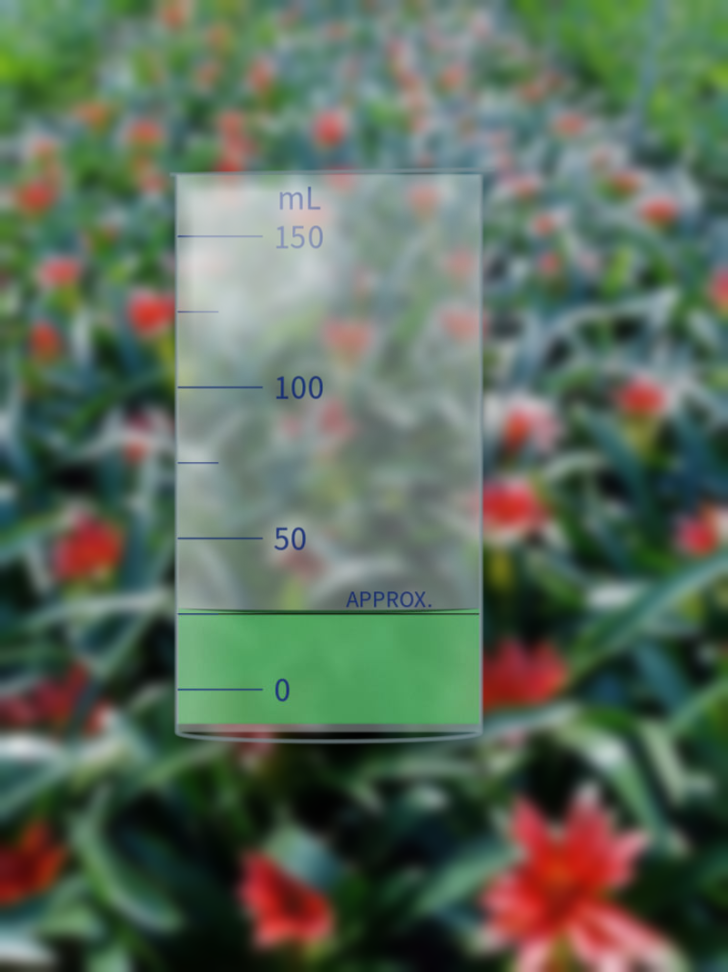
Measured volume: 25 mL
